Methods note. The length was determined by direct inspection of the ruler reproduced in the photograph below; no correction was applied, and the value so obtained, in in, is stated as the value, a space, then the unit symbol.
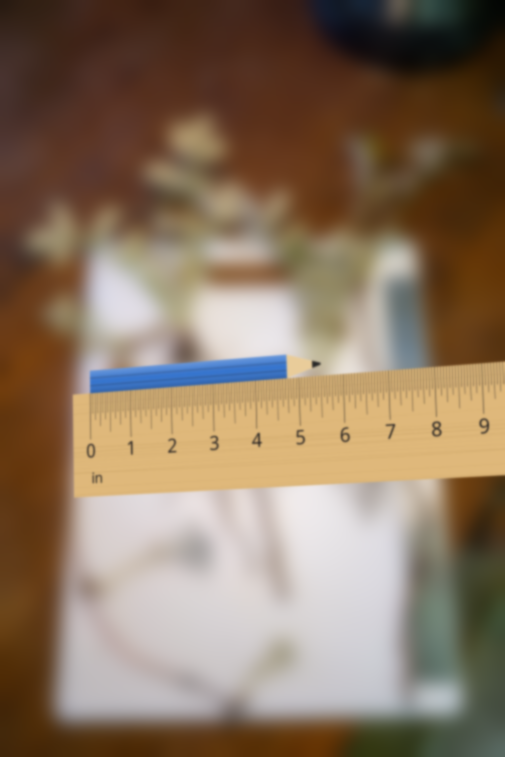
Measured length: 5.5 in
